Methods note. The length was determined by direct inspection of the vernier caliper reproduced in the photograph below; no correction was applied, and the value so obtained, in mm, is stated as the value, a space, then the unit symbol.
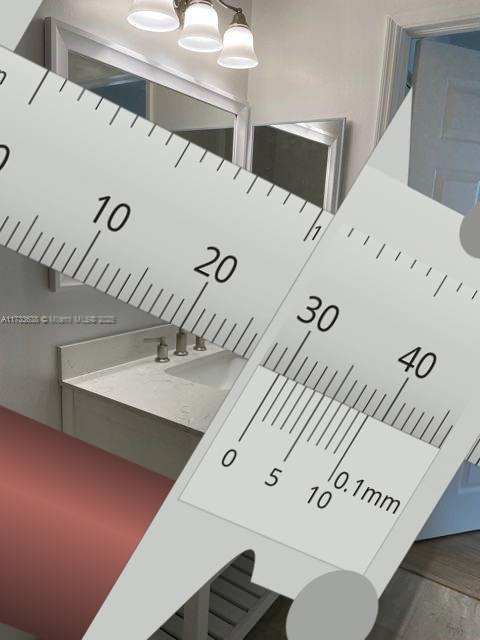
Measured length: 29.6 mm
